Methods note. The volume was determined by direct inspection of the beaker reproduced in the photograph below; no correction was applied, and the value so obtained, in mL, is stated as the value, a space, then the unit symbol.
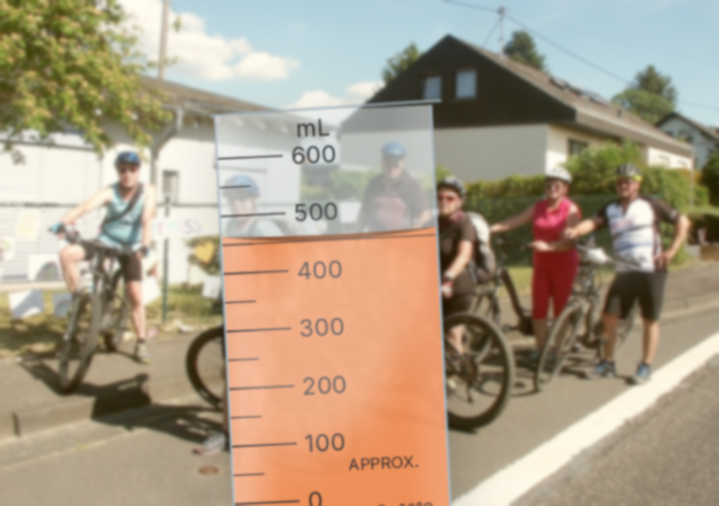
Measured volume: 450 mL
